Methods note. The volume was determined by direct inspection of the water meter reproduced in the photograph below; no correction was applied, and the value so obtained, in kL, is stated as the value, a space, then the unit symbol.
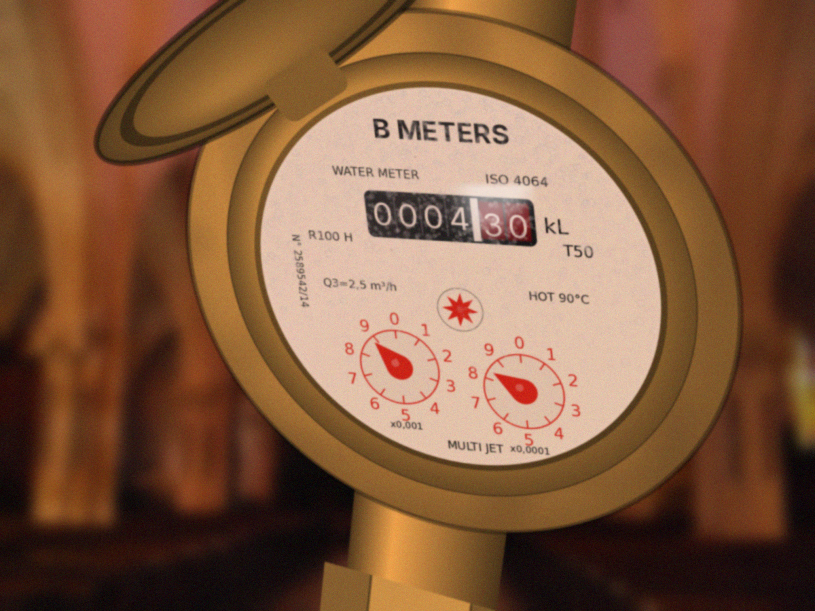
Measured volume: 4.2988 kL
